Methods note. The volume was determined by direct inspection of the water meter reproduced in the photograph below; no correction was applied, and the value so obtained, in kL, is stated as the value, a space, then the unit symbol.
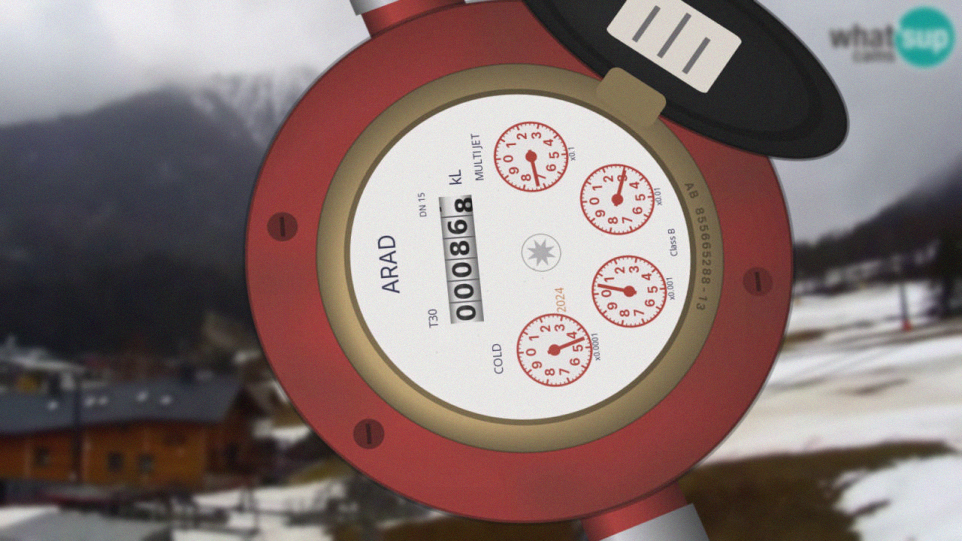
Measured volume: 867.7304 kL
